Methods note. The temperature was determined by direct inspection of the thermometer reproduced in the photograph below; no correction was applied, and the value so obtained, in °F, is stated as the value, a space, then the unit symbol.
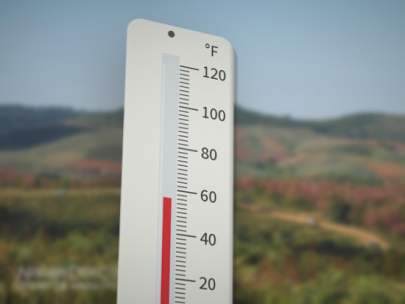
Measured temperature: 56 °F
